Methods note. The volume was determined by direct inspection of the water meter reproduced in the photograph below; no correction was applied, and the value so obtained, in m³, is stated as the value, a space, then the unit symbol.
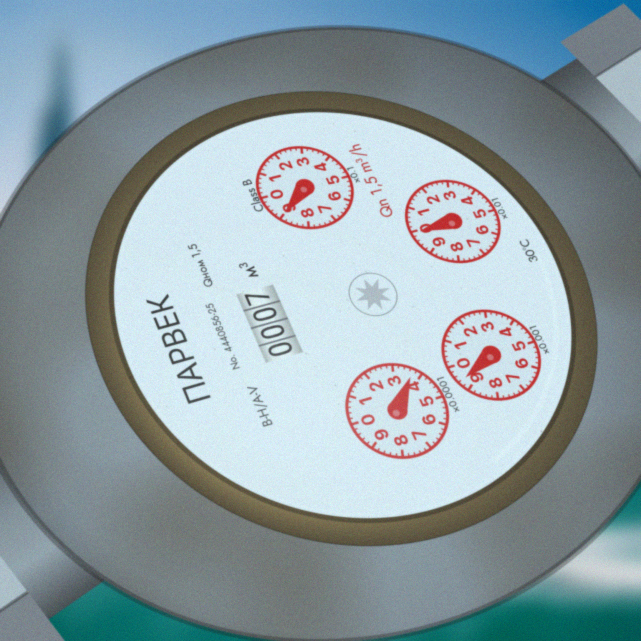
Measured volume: 7.8993 m³
